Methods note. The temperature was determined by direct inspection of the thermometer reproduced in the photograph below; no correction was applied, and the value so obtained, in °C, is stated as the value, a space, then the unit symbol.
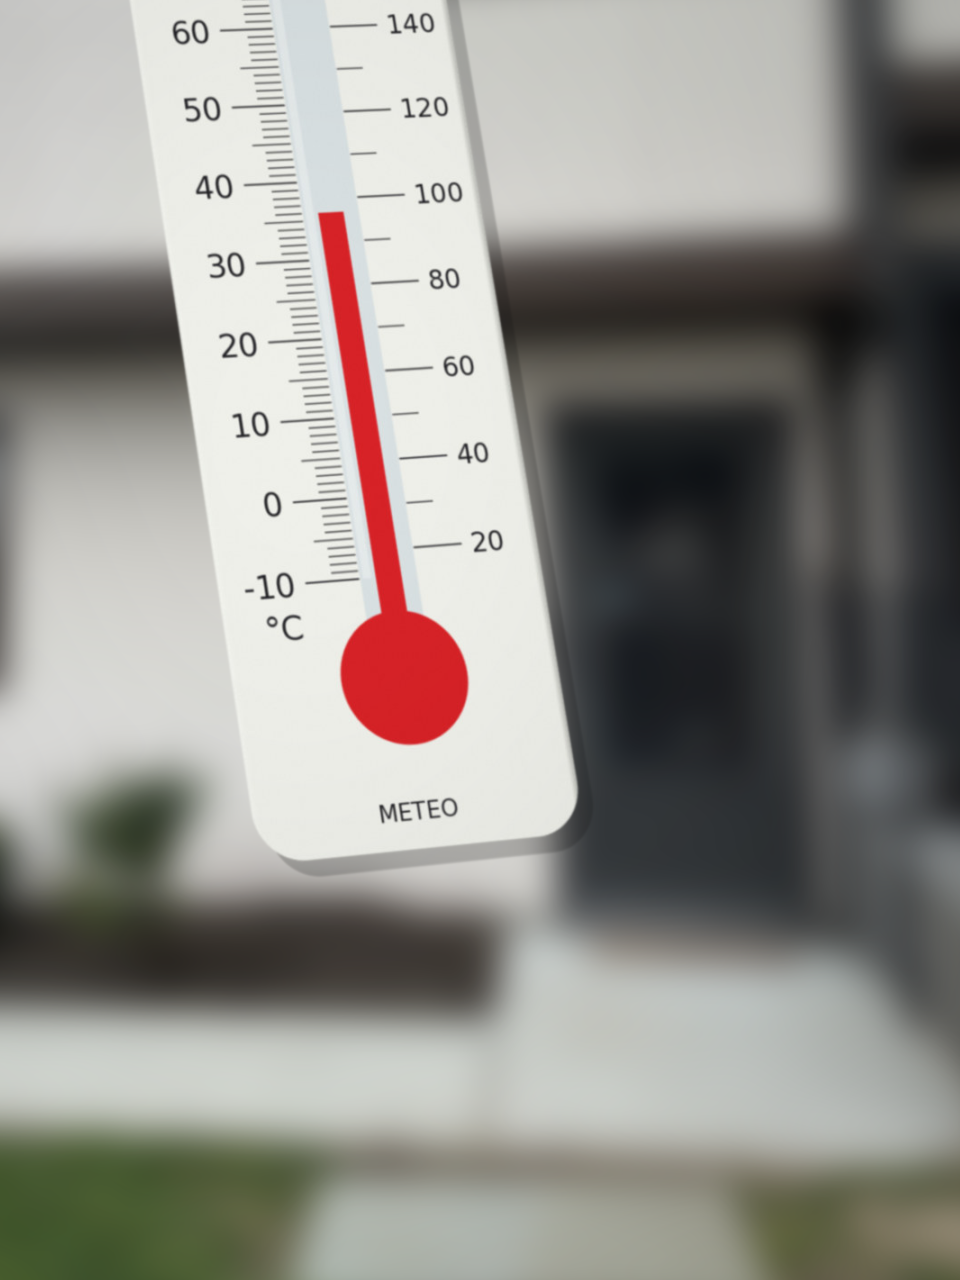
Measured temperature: 36 °C
